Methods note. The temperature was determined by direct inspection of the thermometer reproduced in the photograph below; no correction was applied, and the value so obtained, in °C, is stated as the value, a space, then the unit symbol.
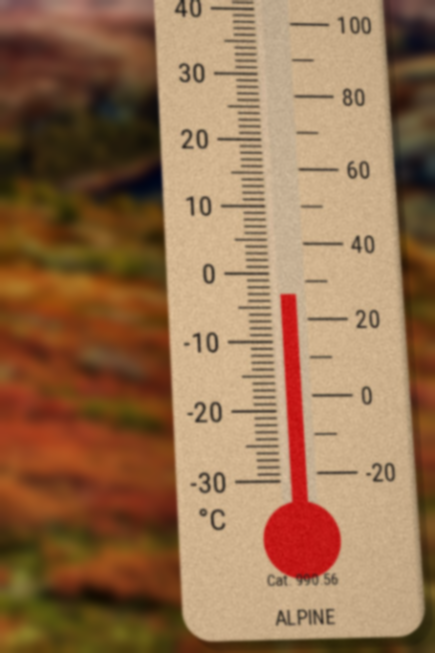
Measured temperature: -3 °C
